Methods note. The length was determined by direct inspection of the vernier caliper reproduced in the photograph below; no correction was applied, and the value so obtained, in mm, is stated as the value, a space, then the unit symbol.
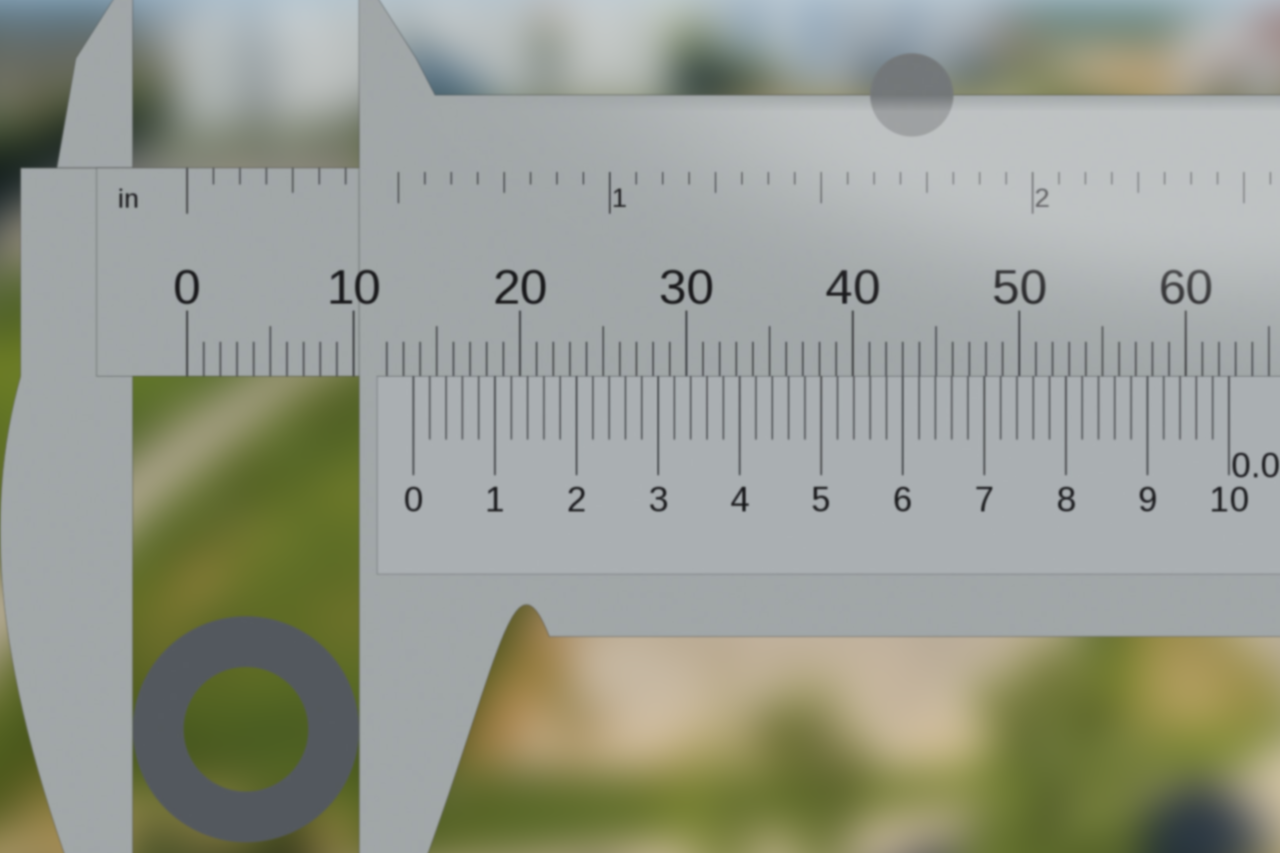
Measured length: 13.6 mm
